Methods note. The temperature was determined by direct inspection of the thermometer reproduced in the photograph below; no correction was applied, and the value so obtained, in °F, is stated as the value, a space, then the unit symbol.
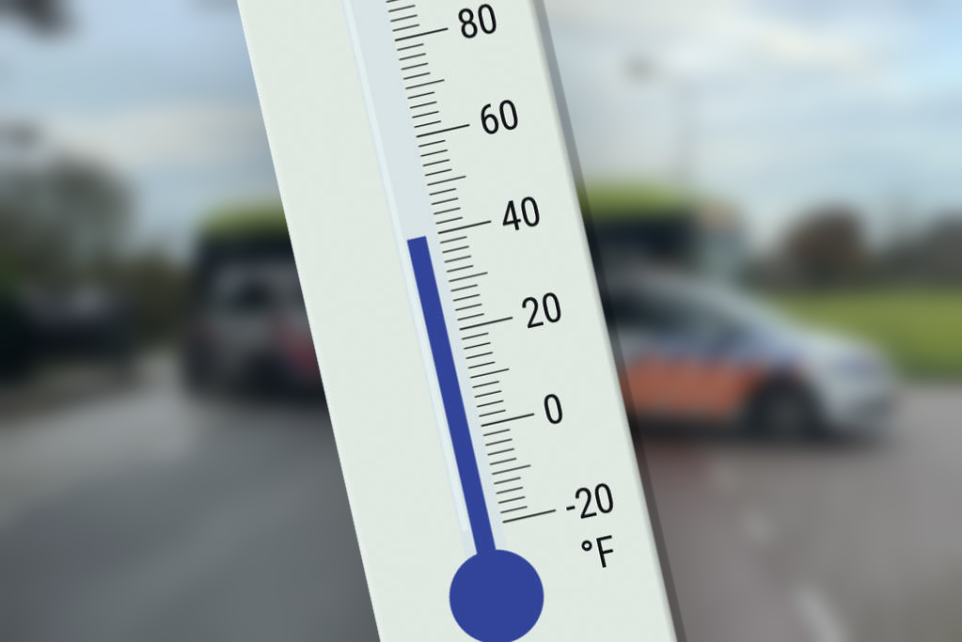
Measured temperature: 40 °F
